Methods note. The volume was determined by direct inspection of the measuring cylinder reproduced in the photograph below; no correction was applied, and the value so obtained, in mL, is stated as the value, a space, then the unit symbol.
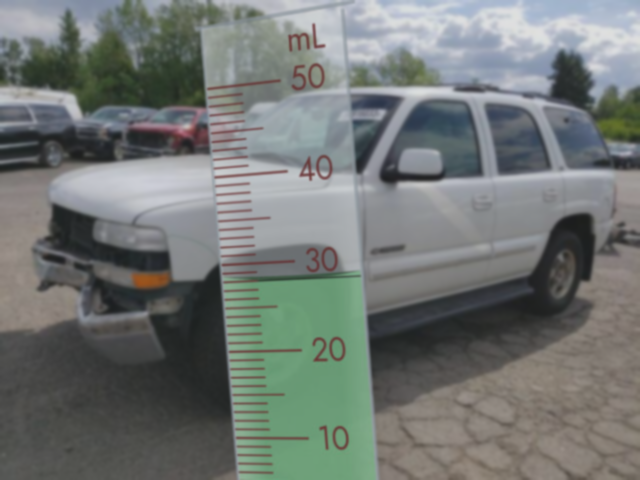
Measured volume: 28 mL
